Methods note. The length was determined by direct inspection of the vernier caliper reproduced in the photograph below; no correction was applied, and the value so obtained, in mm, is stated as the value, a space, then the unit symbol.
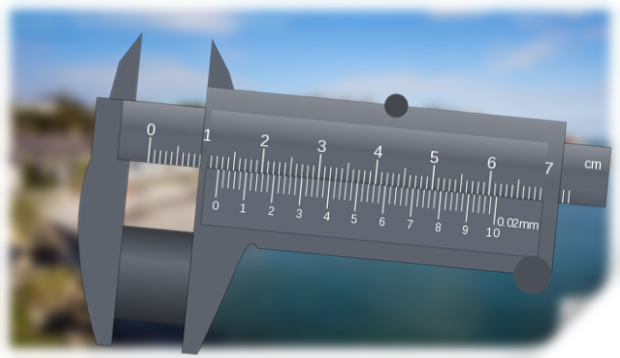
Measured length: 12.4 mm
